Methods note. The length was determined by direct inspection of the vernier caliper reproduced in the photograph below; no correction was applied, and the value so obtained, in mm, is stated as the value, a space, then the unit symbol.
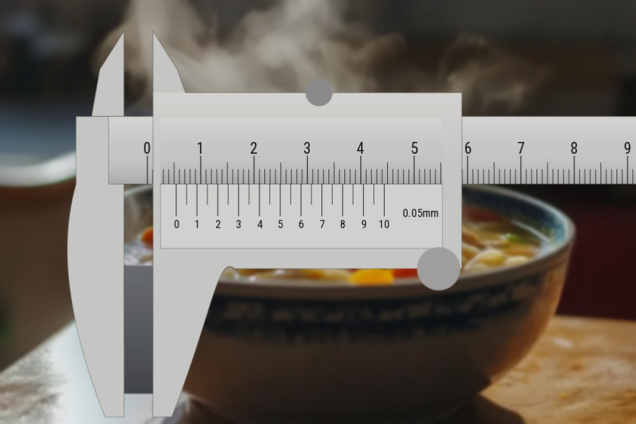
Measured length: 5.4 mm
